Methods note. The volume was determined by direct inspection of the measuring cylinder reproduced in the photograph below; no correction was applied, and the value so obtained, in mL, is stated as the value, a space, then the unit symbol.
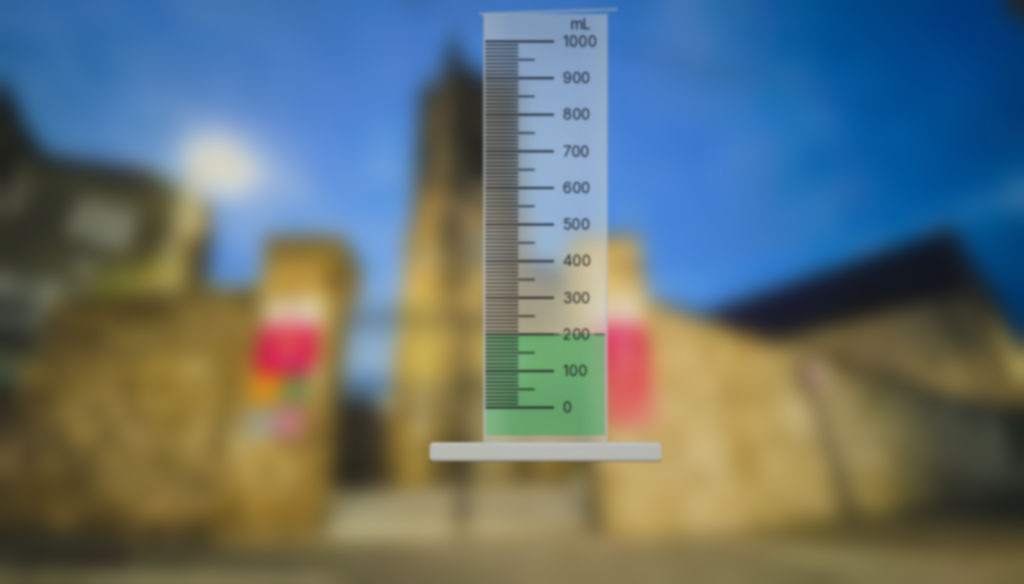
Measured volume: 200 mL
